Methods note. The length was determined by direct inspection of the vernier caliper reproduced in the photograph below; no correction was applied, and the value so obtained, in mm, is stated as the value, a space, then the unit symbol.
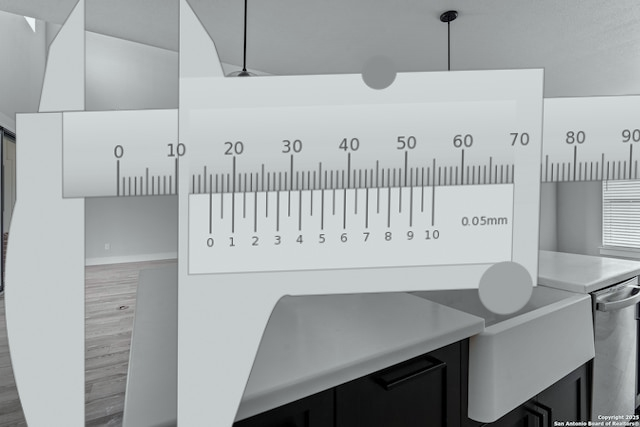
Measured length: 16.0 mm
